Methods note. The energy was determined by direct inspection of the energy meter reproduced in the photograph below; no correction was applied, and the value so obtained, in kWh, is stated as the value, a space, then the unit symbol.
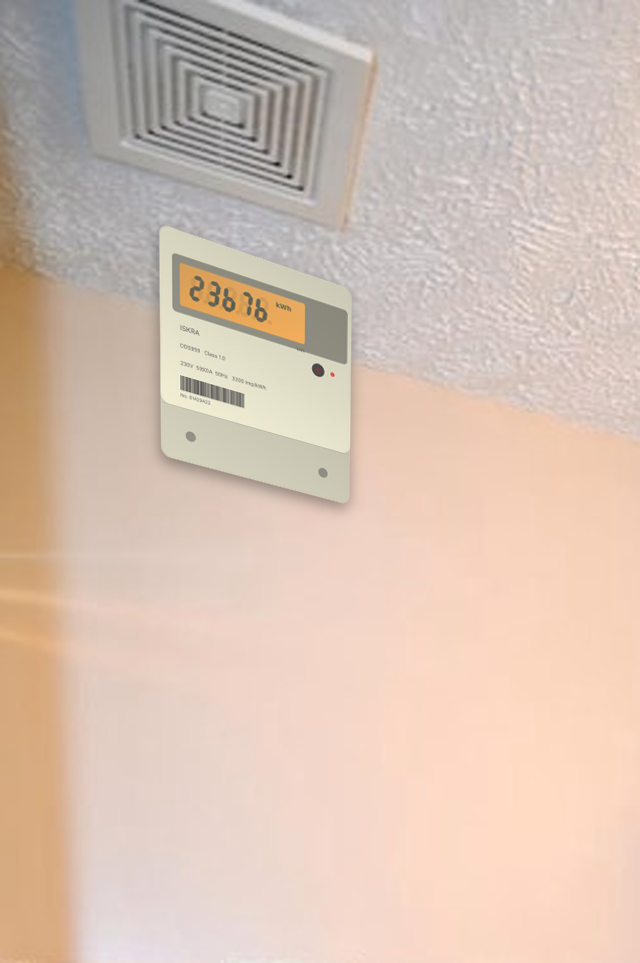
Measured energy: 23676 kWh
